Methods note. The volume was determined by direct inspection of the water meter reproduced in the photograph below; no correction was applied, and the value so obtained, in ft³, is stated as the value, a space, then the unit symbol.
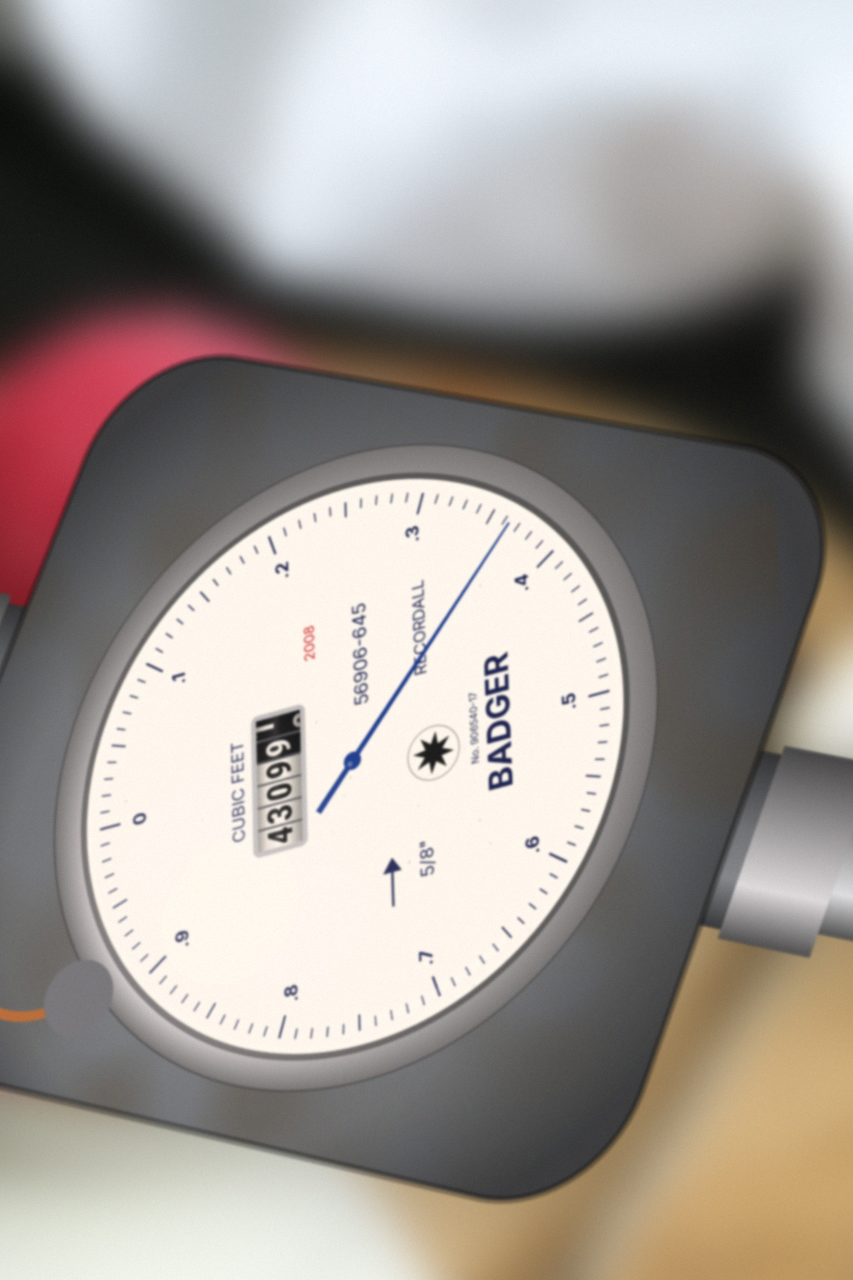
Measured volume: 430991.36 ft³
